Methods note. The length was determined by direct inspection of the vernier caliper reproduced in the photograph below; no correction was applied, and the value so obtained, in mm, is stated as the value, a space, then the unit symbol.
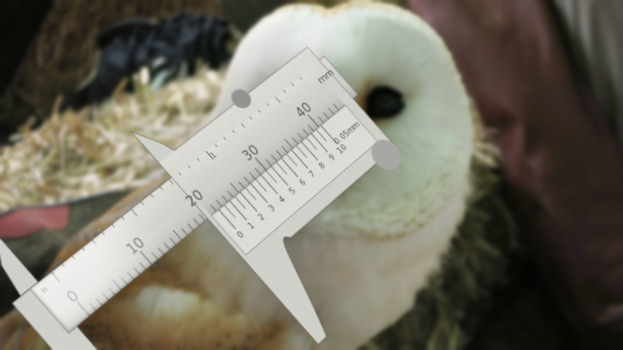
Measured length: 21.4 mm
